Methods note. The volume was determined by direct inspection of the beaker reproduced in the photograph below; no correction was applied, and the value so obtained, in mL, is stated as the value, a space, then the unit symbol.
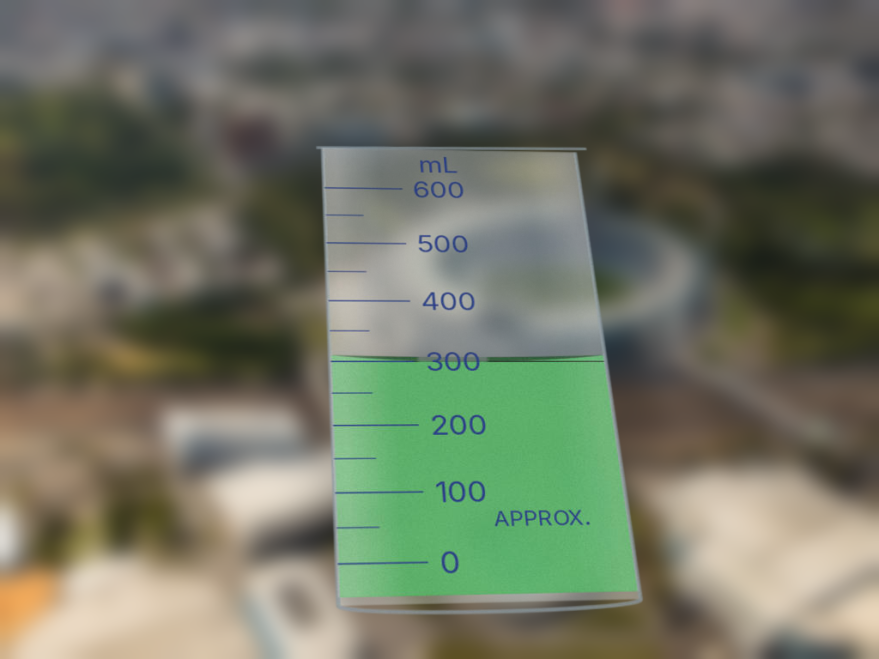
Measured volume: 300 mL
